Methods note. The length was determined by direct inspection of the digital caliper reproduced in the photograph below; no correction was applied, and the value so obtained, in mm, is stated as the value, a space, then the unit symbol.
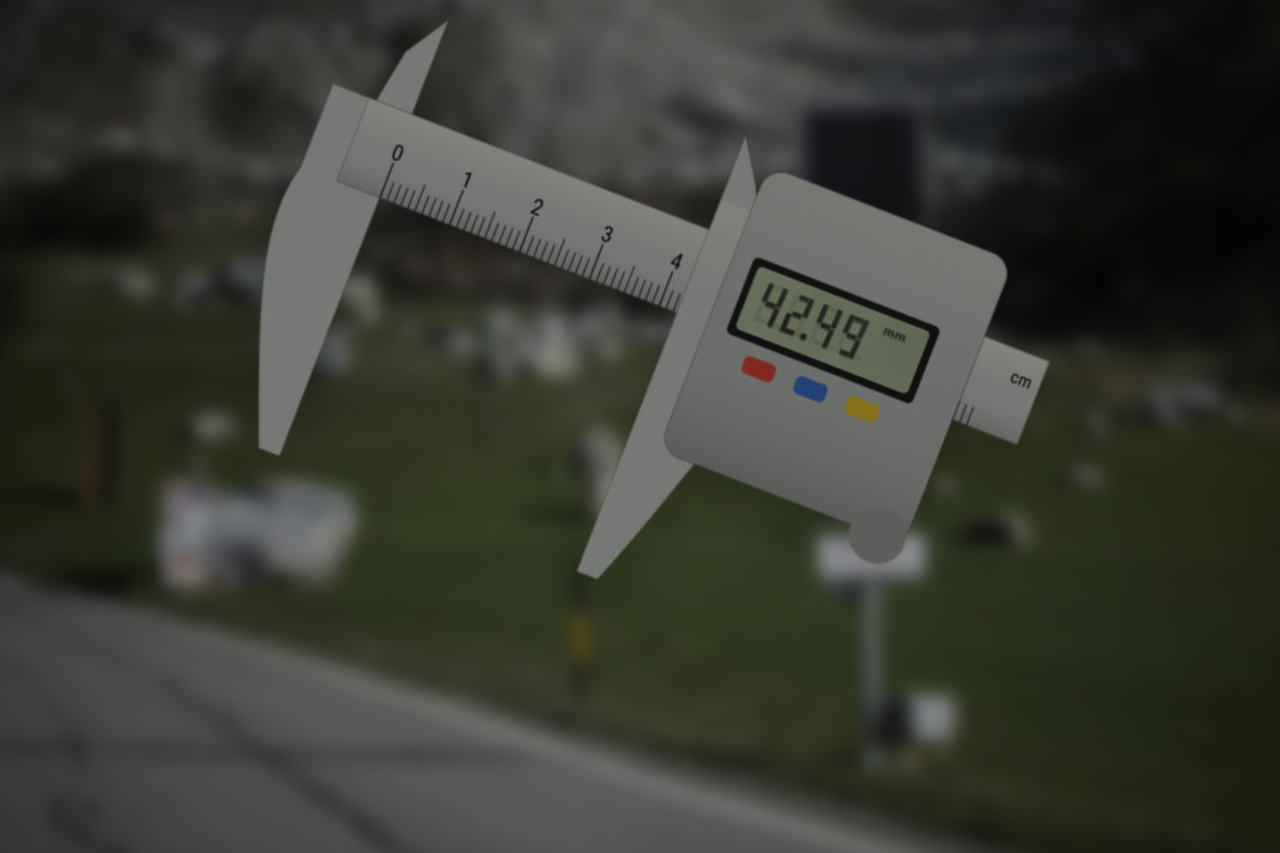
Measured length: 42.49 mm
